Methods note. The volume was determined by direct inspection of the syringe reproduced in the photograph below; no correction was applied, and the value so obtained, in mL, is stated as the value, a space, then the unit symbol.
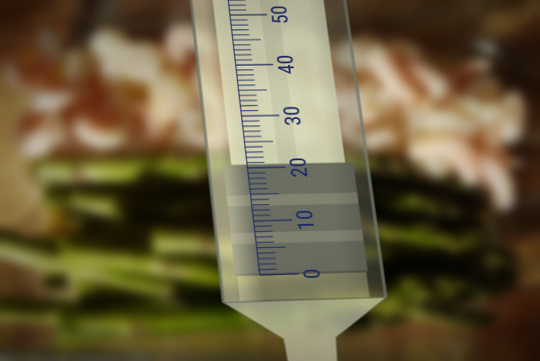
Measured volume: 0 mL
